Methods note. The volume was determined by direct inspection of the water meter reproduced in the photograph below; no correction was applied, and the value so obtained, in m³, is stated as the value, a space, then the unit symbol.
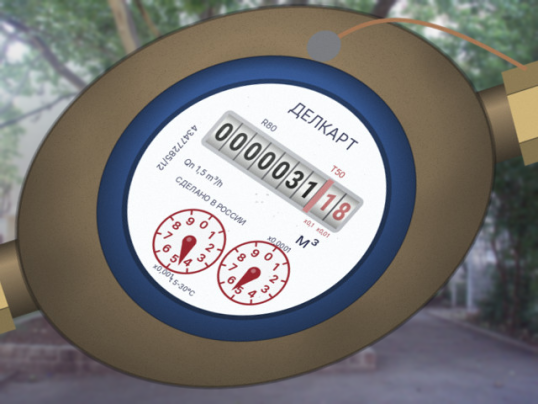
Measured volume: 31.1845 m³
